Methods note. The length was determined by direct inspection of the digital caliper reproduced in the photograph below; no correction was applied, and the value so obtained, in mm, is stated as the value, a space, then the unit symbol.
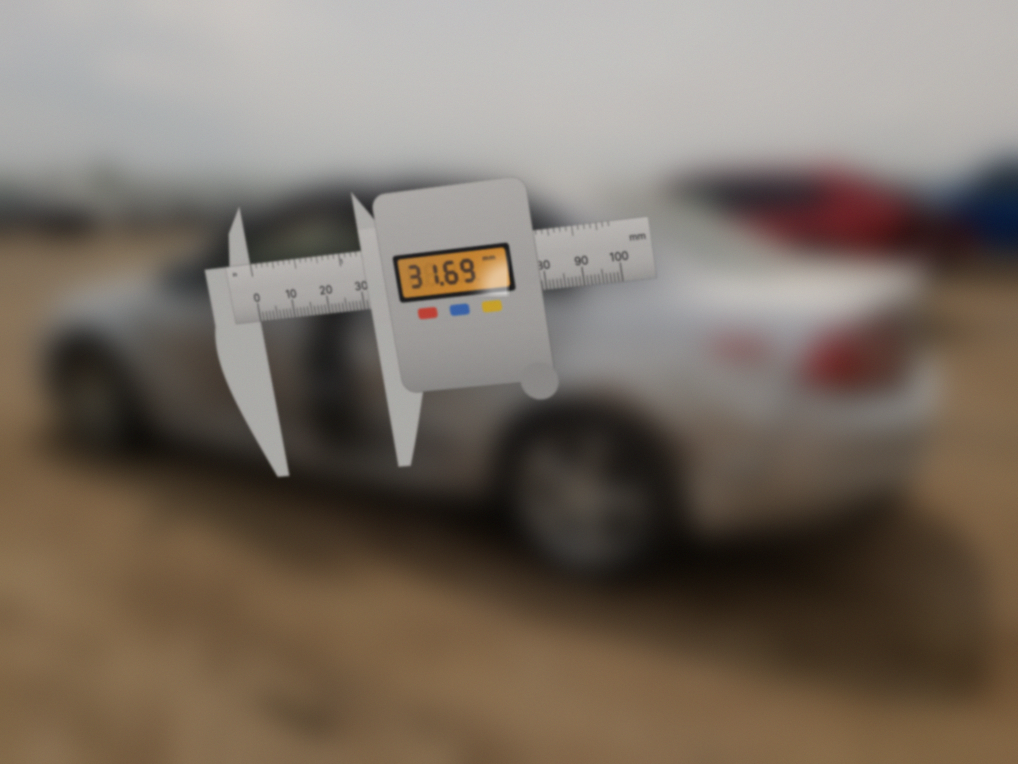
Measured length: 31.69 mm
